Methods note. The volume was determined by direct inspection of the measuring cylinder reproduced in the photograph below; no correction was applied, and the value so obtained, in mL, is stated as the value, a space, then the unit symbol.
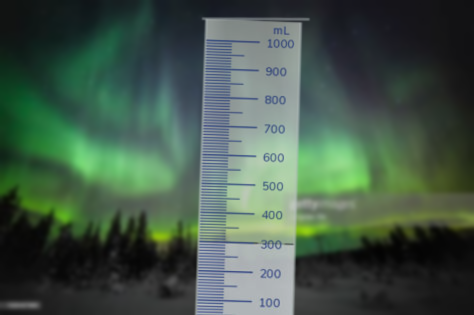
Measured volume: 300 mL
